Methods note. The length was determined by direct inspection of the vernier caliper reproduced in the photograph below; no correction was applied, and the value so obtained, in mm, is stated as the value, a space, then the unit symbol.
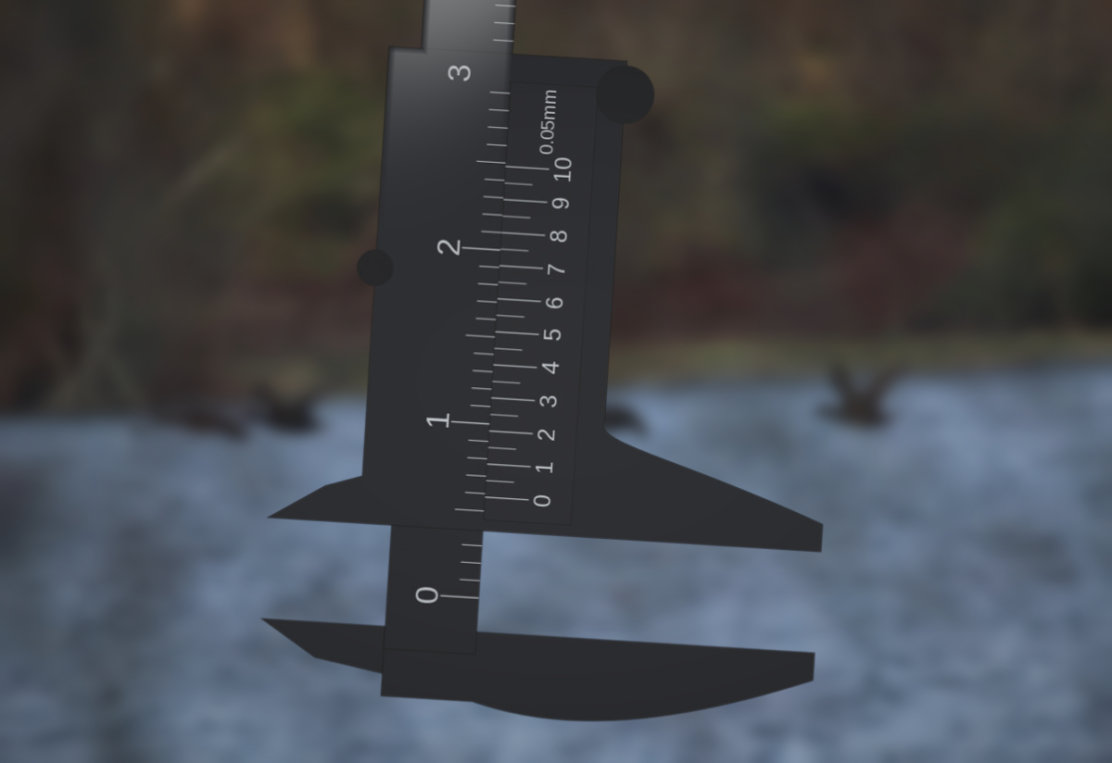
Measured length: 5.8 mm
